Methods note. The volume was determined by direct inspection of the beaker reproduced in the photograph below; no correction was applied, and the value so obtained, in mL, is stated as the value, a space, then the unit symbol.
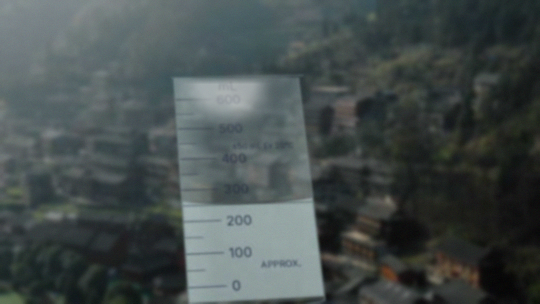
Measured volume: 250 mL
